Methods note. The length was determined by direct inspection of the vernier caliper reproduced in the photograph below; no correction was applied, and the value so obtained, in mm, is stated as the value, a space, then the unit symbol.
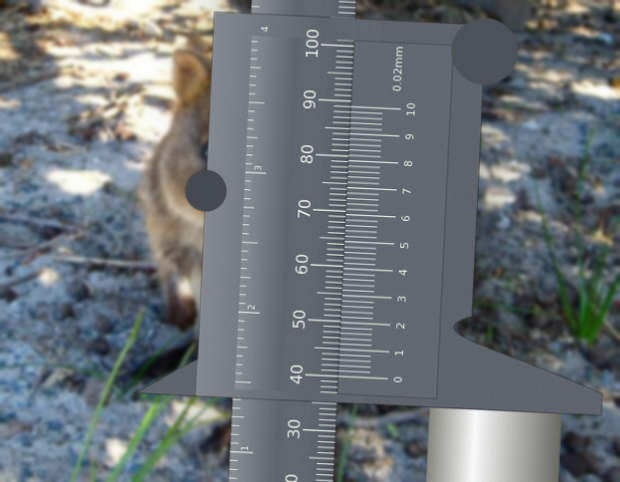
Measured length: 40.0 mm
